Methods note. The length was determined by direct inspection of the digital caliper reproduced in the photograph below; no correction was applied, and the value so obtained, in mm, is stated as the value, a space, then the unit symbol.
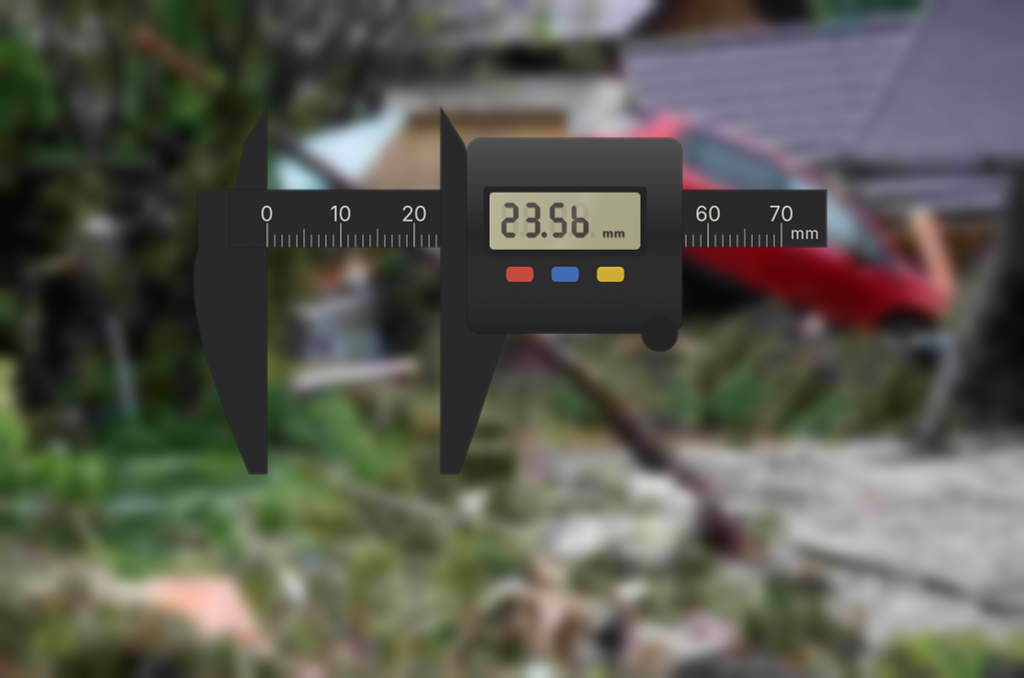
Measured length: 23.56 mm
